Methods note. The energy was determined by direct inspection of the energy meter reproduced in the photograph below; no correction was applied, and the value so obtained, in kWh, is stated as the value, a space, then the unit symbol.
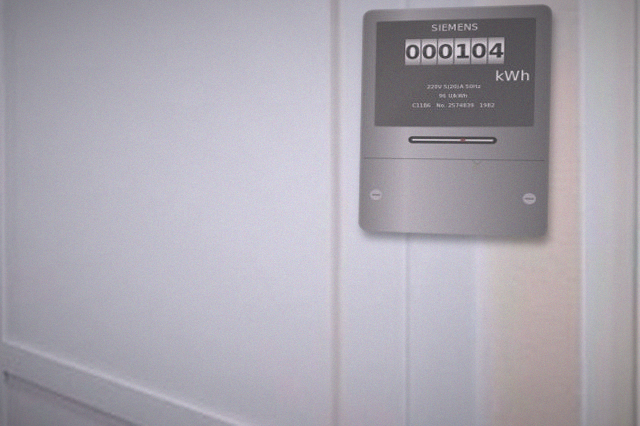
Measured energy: 104 kWh
